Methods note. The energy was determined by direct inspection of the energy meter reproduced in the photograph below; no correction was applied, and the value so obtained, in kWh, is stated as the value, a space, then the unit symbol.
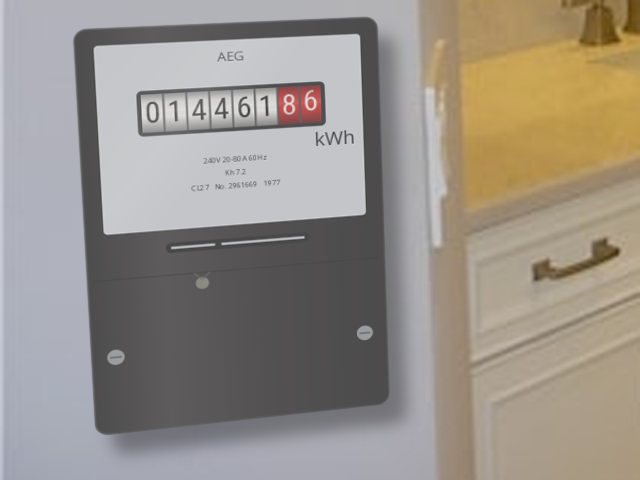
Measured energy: 14461.86 kWh
